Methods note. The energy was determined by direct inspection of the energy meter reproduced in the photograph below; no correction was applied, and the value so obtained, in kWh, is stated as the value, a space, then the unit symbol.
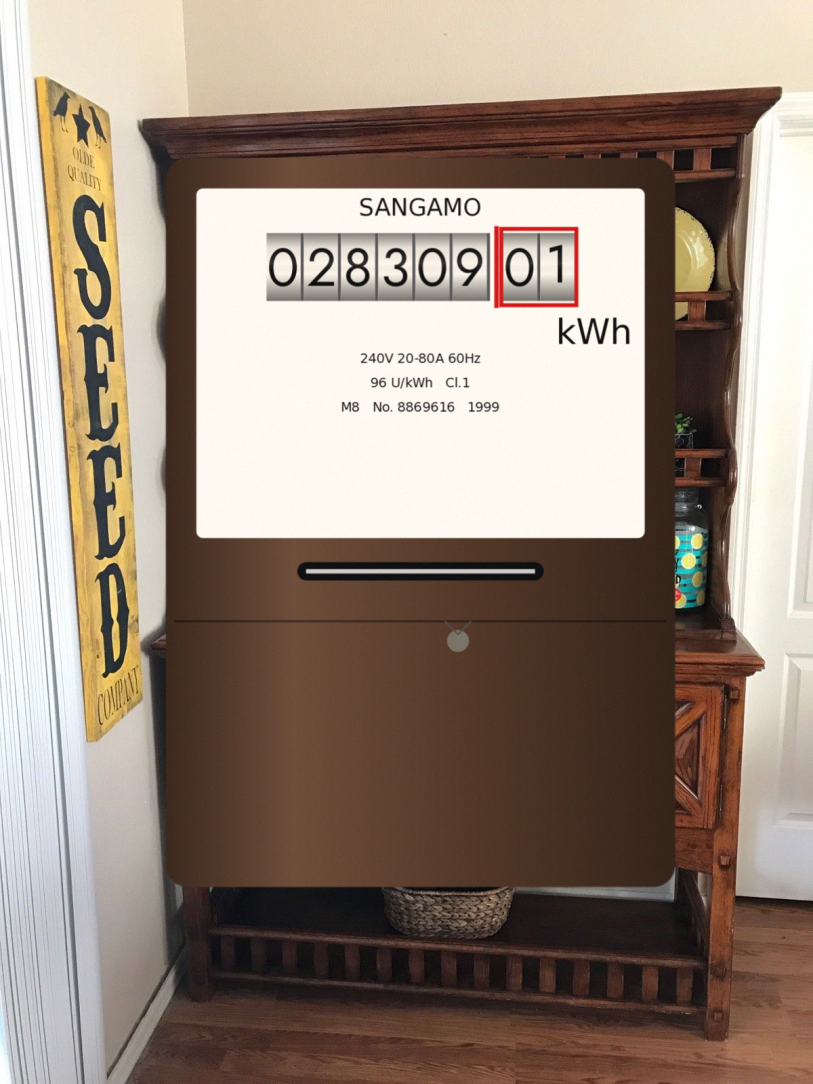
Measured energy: 28309.01 kWh
